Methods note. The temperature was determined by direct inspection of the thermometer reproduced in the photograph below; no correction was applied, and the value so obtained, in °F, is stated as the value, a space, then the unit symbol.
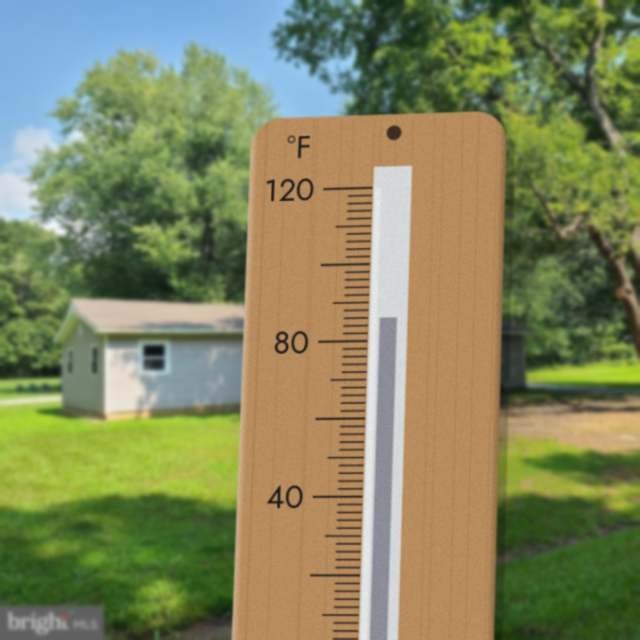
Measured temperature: 86 °F
